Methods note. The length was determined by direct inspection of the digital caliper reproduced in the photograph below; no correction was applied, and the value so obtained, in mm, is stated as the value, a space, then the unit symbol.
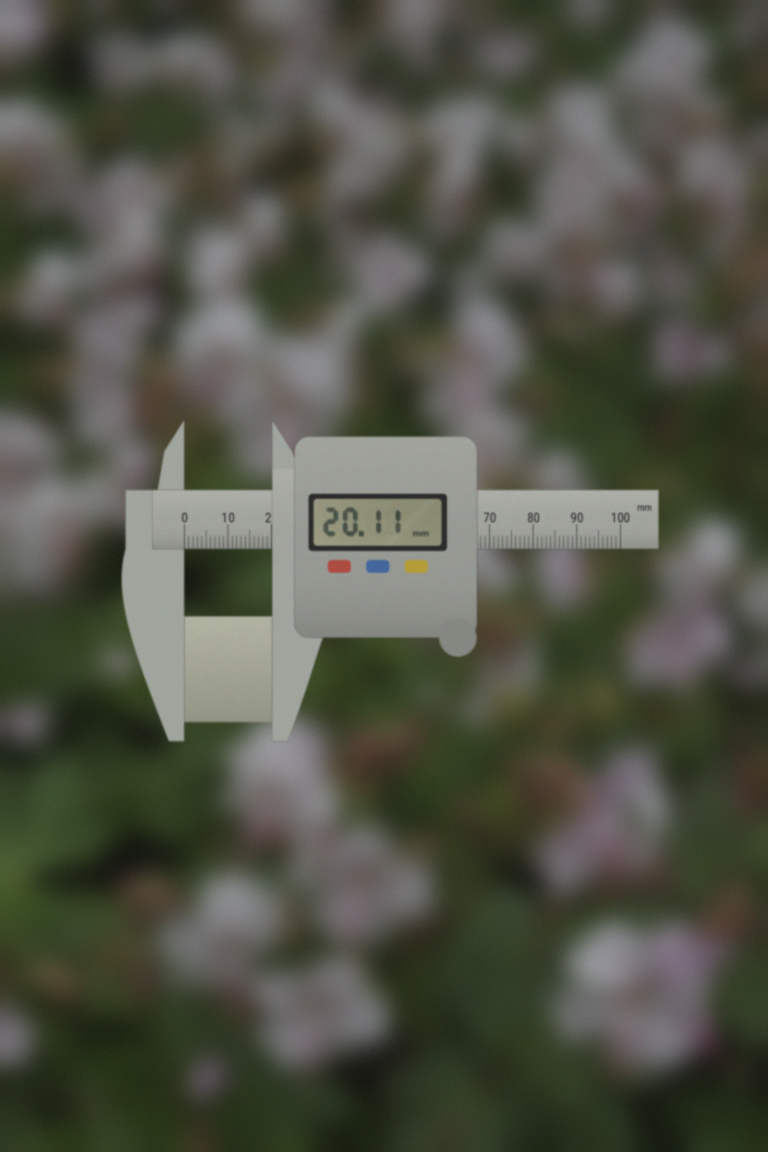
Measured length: 20.11 mm
